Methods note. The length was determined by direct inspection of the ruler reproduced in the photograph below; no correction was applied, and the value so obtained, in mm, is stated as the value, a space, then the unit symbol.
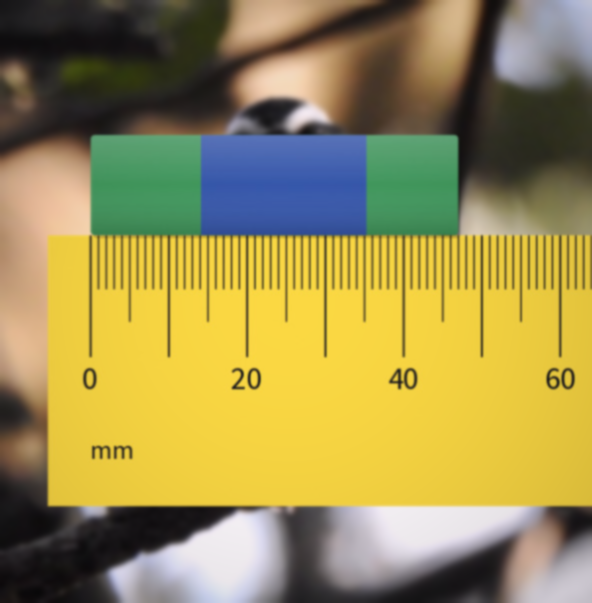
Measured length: 47 mm
